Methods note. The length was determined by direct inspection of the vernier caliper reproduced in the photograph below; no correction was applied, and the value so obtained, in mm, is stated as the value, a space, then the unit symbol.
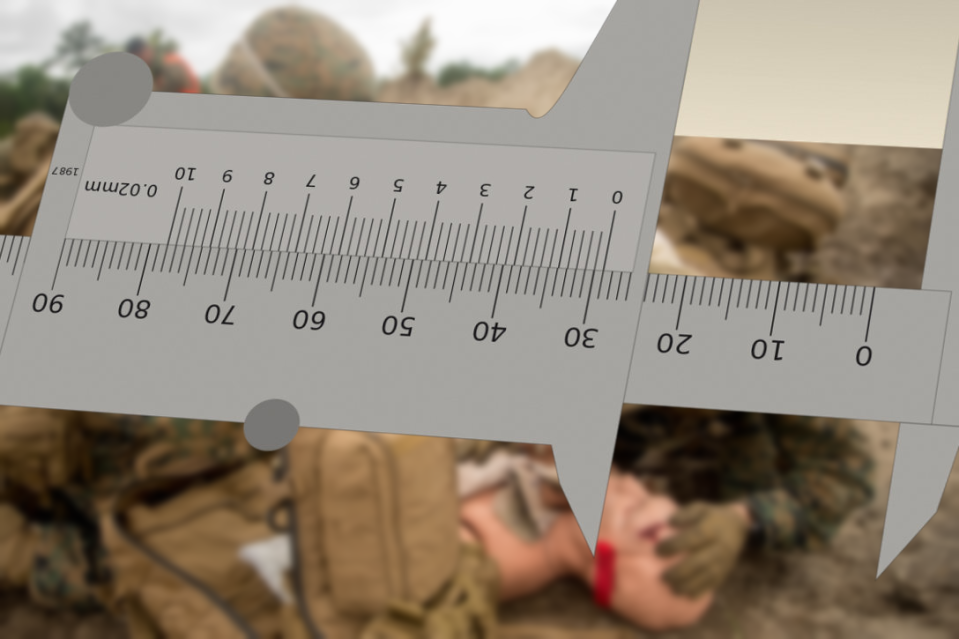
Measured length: 29.0 mm
